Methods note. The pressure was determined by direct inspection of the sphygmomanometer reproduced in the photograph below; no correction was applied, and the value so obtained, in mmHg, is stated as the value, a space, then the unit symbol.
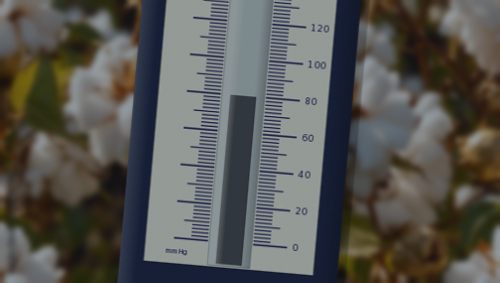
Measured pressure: 80 mmHg
